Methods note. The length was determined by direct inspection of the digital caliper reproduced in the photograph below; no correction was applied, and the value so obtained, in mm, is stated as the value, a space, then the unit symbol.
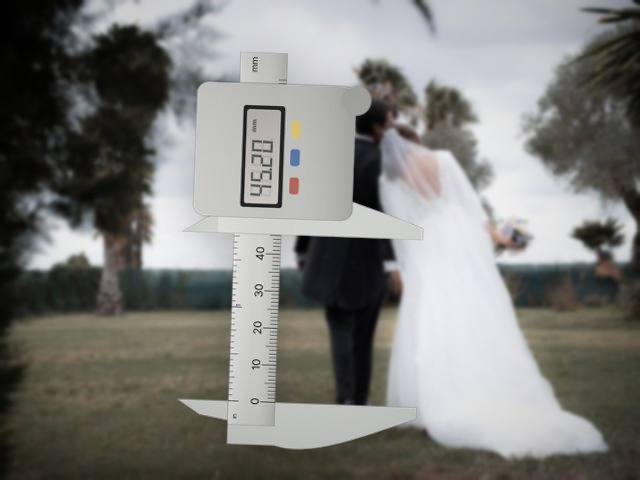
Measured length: 45.20 mm
